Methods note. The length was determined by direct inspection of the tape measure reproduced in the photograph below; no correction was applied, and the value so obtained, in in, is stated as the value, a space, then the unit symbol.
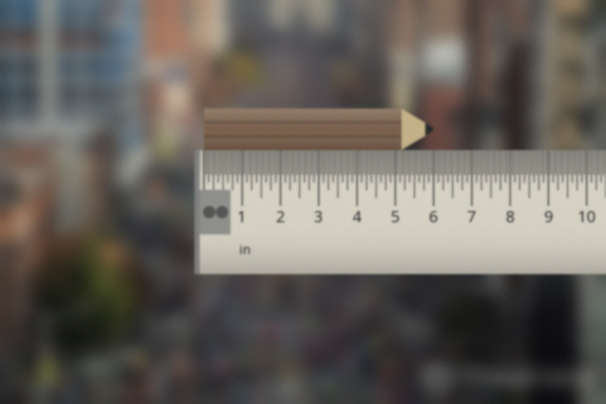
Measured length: 6 in
